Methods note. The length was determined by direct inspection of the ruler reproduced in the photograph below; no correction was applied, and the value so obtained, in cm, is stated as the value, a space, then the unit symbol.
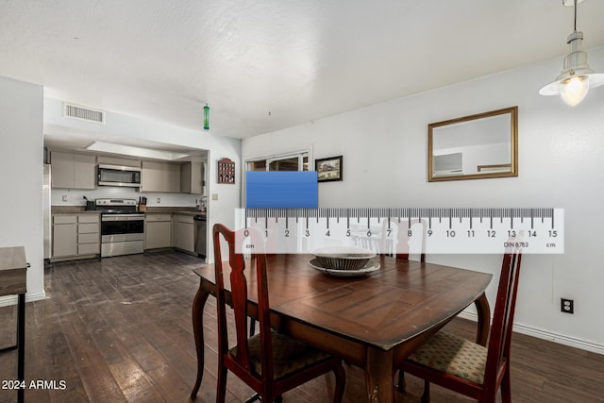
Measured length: 3.5 cm
